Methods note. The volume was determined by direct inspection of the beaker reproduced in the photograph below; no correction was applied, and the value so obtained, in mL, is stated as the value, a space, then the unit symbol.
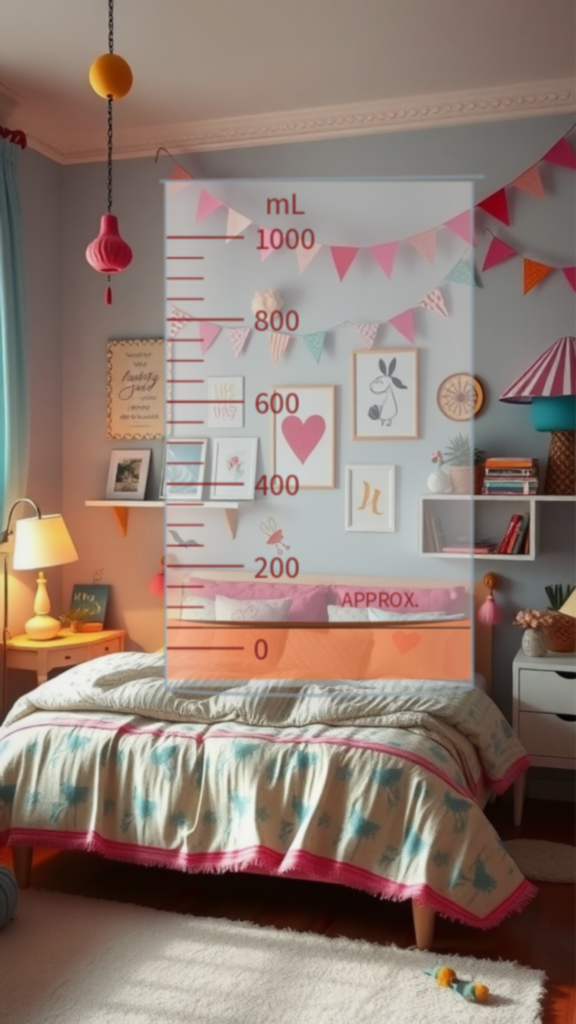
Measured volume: 50 mL
